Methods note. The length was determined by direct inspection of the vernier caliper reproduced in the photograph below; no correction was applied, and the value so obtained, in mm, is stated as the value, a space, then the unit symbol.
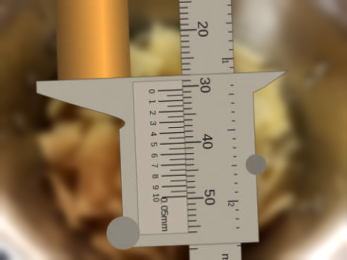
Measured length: 30.6 mm
